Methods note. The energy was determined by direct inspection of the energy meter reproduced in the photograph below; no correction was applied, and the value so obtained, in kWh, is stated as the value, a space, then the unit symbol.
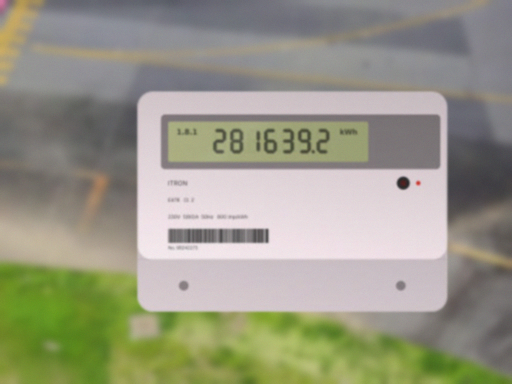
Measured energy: 281639.2 kWh
